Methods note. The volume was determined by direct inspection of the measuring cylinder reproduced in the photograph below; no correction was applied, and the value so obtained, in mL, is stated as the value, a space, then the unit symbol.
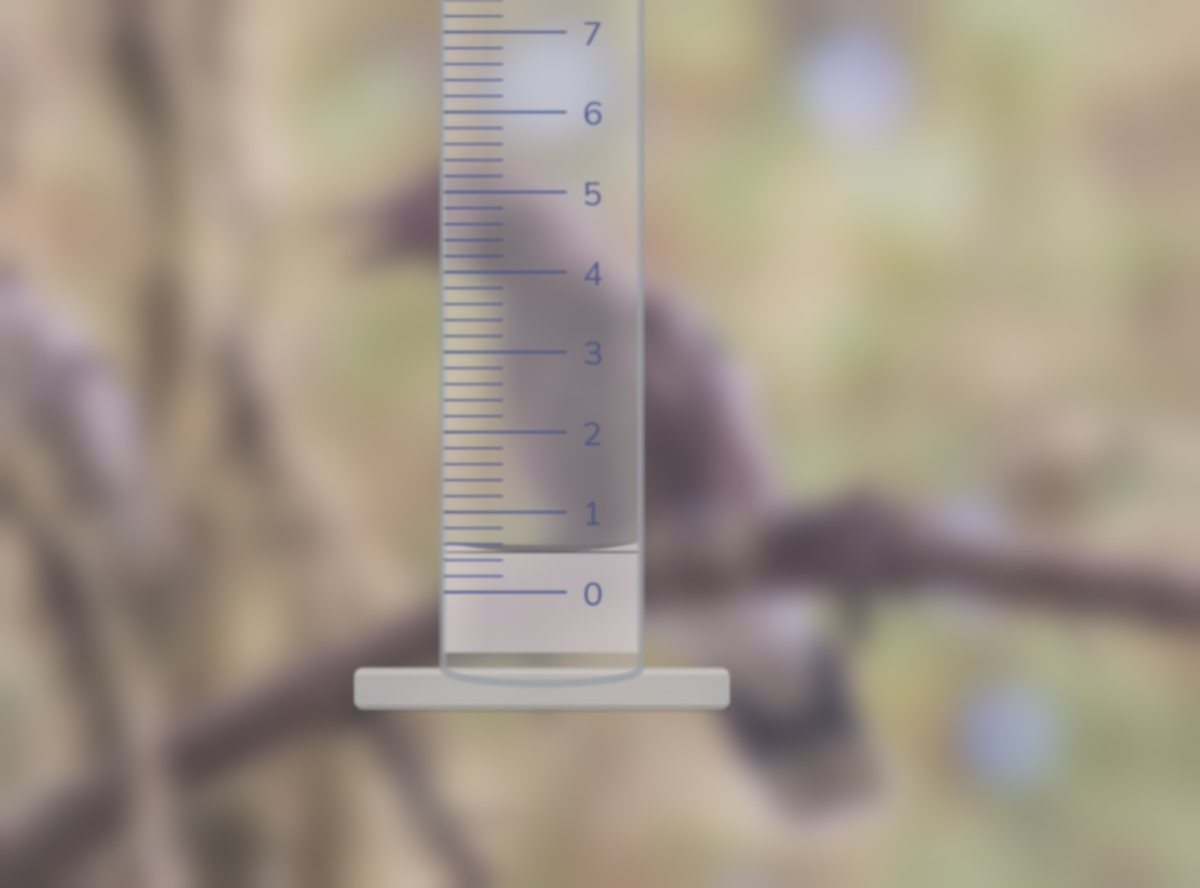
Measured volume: 0.5 mL
